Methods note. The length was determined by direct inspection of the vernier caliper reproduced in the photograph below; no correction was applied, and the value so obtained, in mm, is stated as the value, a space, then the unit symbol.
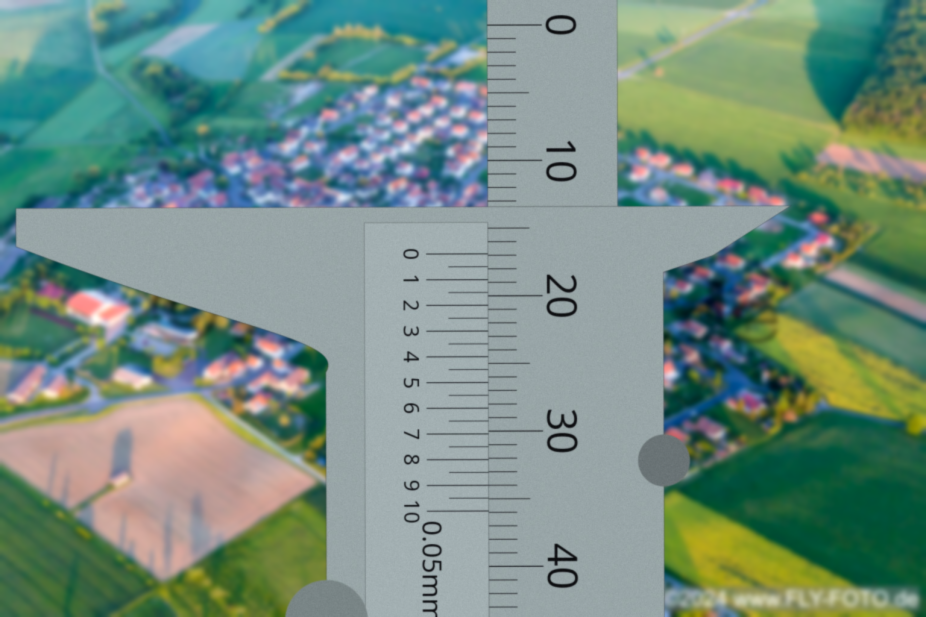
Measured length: 16.9 mm
